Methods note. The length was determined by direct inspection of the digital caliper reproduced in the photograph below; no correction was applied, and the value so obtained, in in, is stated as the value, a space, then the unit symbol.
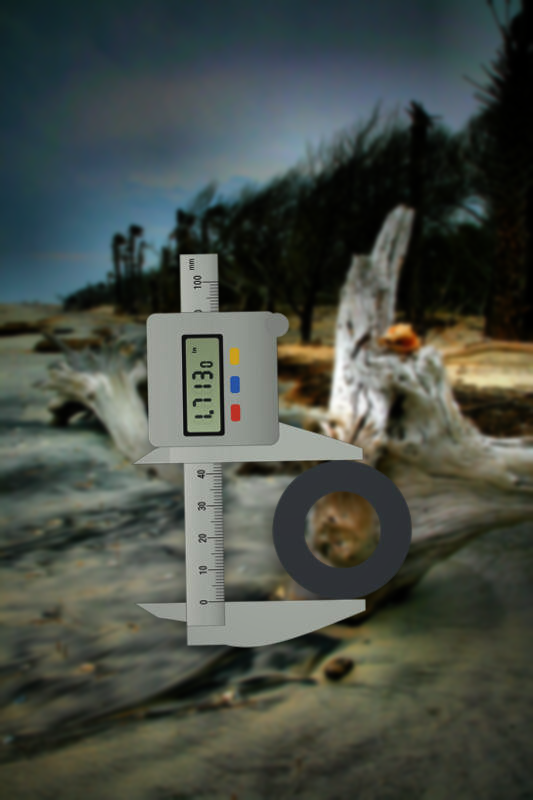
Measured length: 1.7130 in
